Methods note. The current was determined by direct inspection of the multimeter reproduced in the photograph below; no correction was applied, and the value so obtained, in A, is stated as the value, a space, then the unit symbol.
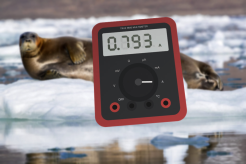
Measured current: 0.793 A
